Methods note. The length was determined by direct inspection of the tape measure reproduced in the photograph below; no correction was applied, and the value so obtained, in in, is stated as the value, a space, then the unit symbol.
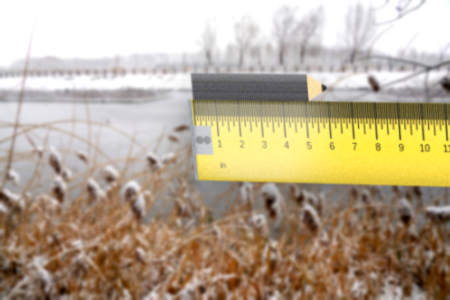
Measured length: 6 in
